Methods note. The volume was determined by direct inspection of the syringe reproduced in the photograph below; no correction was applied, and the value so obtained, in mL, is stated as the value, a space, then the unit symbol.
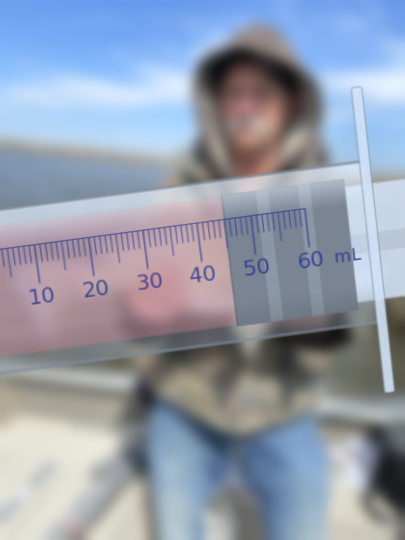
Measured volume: 45 mL
